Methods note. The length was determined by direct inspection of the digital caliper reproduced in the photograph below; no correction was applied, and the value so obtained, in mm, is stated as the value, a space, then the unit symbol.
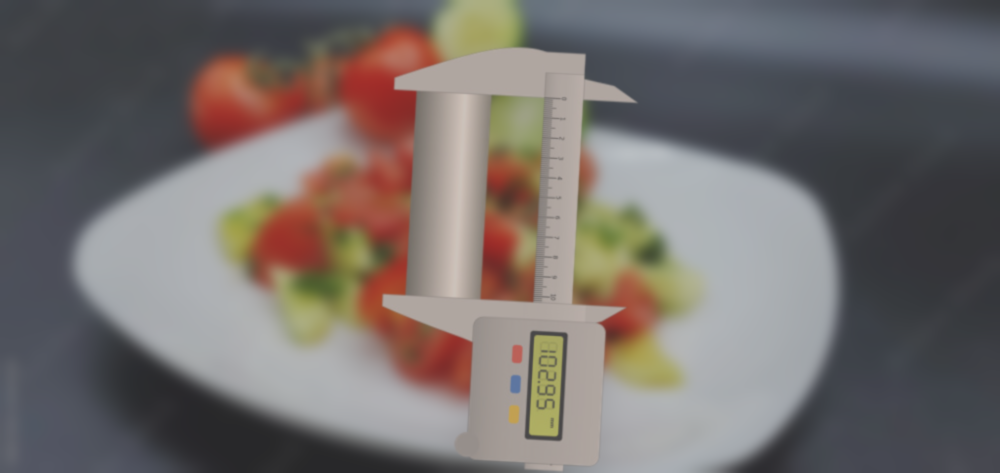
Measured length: 102.95 mm
